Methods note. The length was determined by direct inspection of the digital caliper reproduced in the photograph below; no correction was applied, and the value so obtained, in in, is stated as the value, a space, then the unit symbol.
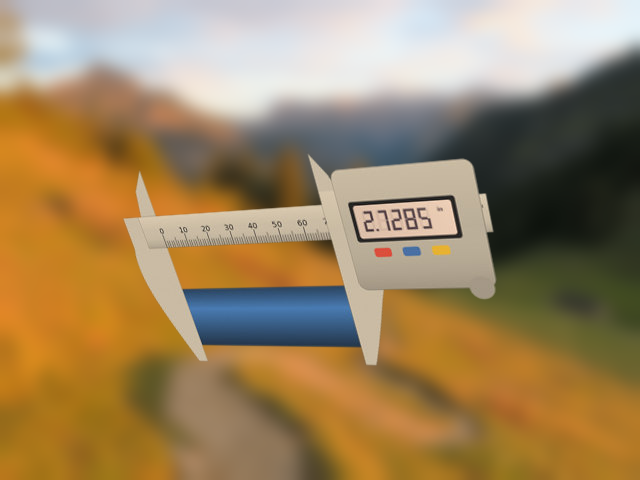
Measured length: 2.7285 in
